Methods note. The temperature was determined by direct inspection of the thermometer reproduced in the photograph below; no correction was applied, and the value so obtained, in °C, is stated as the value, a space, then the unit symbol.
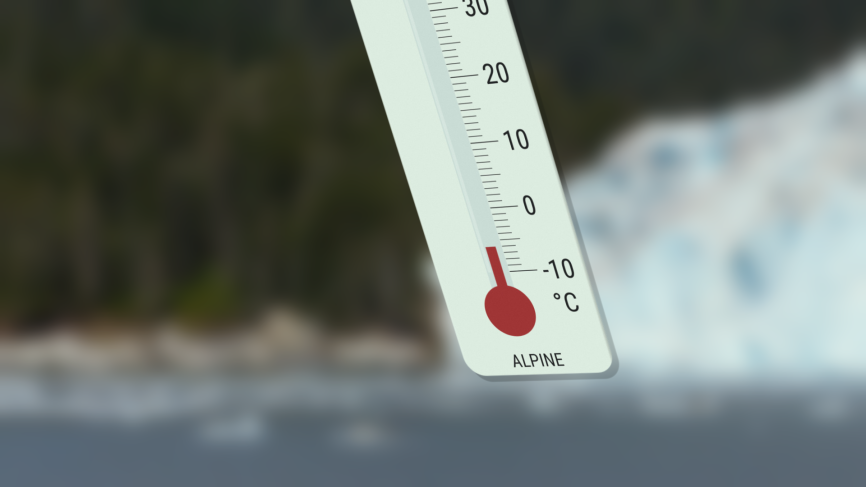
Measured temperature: -6 °C
